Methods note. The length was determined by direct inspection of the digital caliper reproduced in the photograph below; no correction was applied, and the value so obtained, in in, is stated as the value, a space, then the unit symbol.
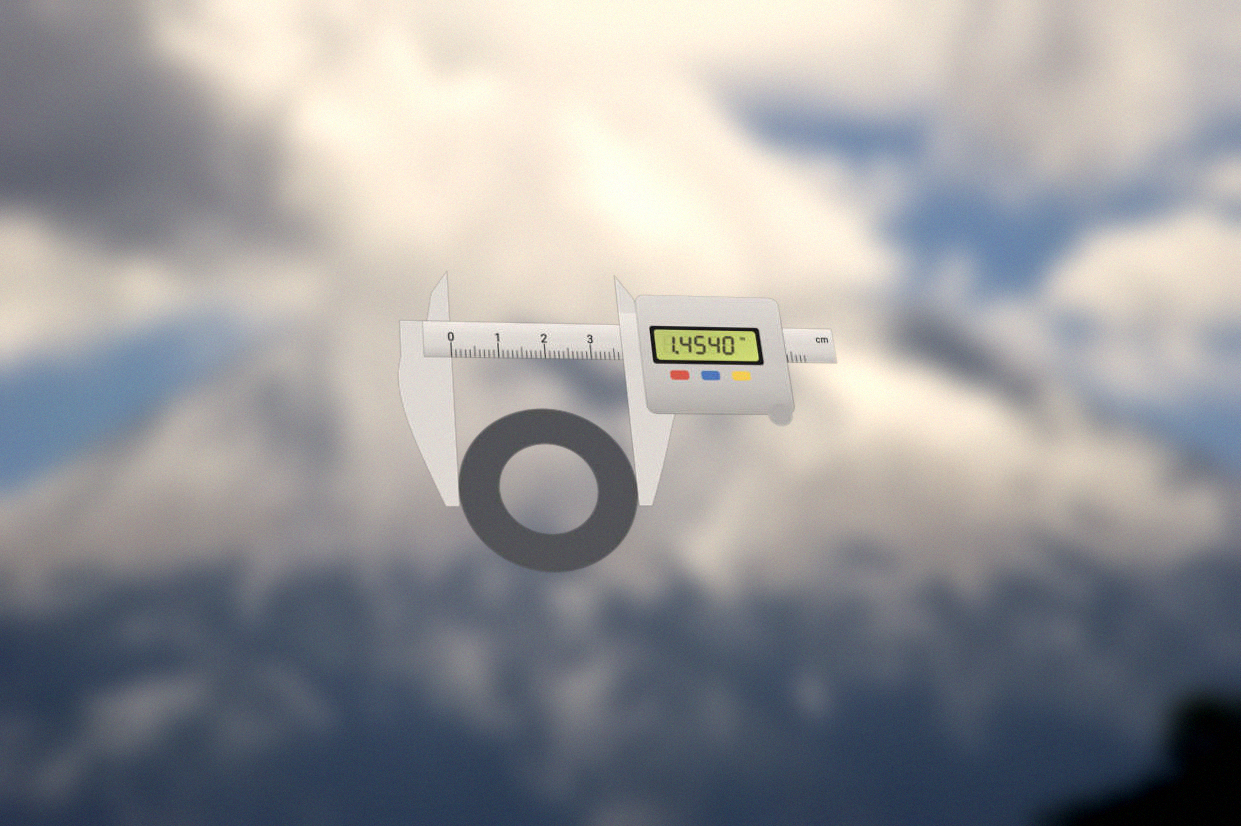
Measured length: 1.4540 in
